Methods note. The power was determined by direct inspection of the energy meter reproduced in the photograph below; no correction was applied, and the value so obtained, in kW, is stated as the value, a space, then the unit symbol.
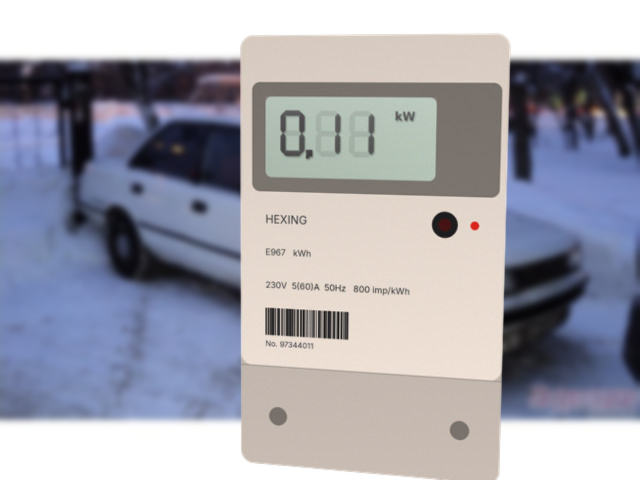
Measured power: 0.11 kW
